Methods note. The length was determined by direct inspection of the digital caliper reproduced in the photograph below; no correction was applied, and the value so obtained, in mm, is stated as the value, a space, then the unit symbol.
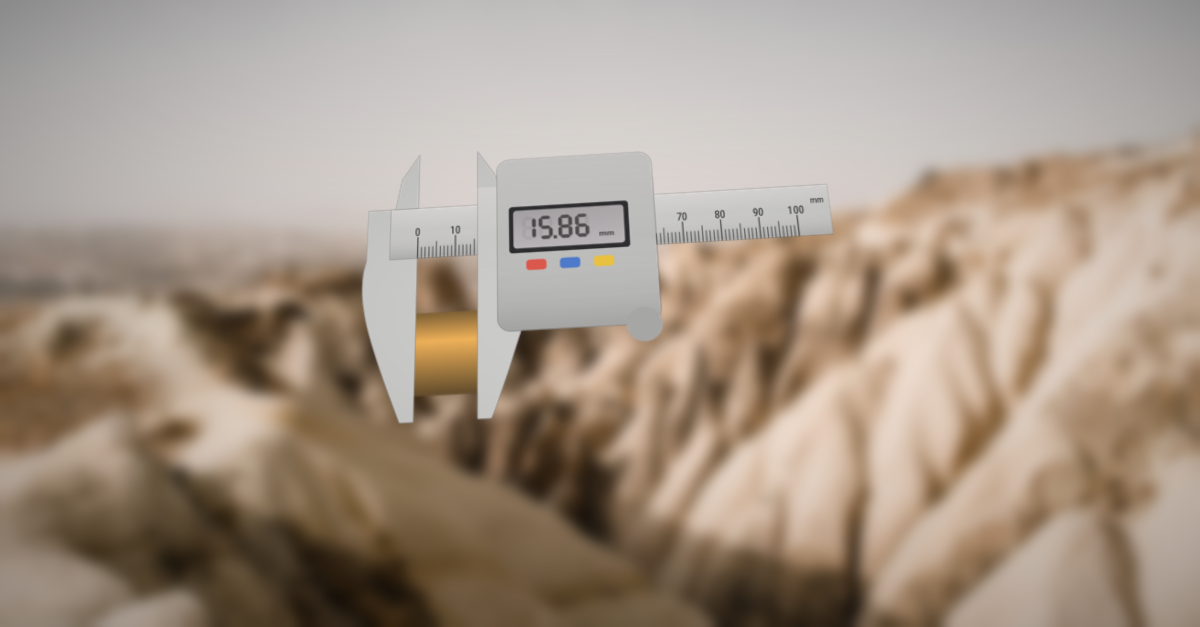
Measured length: 15.86 mm
